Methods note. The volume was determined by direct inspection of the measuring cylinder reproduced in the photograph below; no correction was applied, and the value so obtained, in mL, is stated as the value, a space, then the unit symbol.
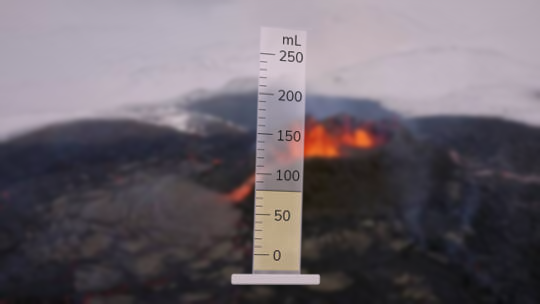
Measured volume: 80 mL
